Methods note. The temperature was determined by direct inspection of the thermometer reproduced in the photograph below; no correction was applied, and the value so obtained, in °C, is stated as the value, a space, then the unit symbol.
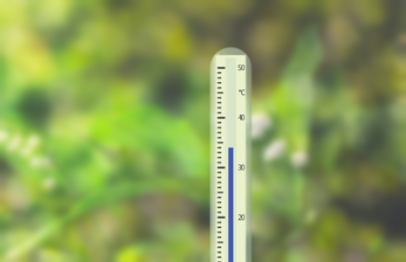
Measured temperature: 34 °C
